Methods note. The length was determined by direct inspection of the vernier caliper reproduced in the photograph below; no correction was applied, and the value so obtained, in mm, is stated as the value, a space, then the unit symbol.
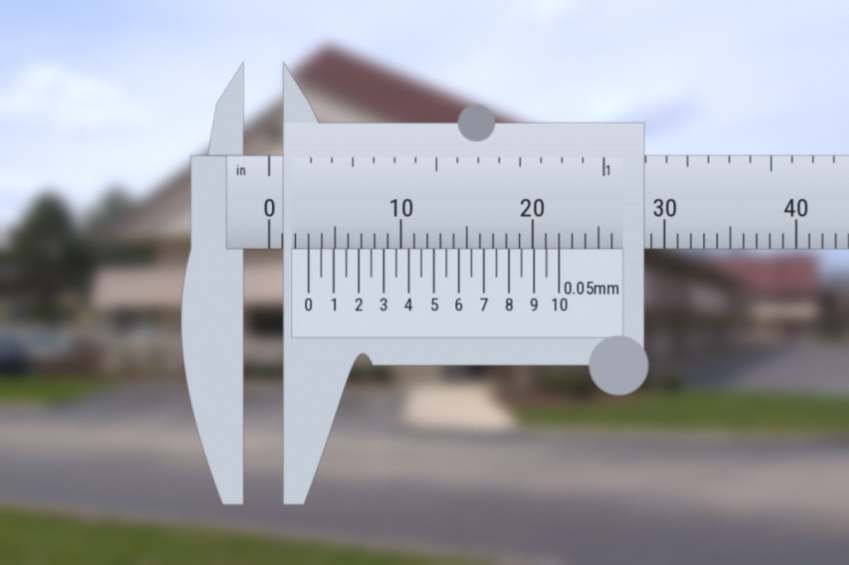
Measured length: 3.0 mm
